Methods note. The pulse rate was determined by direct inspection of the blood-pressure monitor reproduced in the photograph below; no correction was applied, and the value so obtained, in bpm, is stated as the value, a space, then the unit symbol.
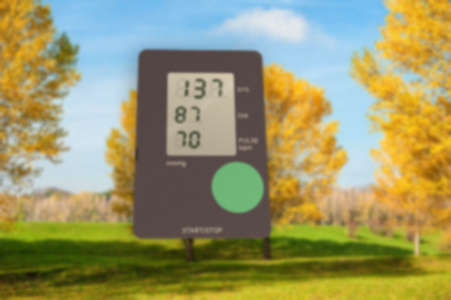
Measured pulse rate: 70 bpm
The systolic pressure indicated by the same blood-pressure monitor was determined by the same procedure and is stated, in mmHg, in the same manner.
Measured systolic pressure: 137 mmHg
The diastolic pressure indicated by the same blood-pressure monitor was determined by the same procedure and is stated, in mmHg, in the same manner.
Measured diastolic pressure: 87 mmHg
